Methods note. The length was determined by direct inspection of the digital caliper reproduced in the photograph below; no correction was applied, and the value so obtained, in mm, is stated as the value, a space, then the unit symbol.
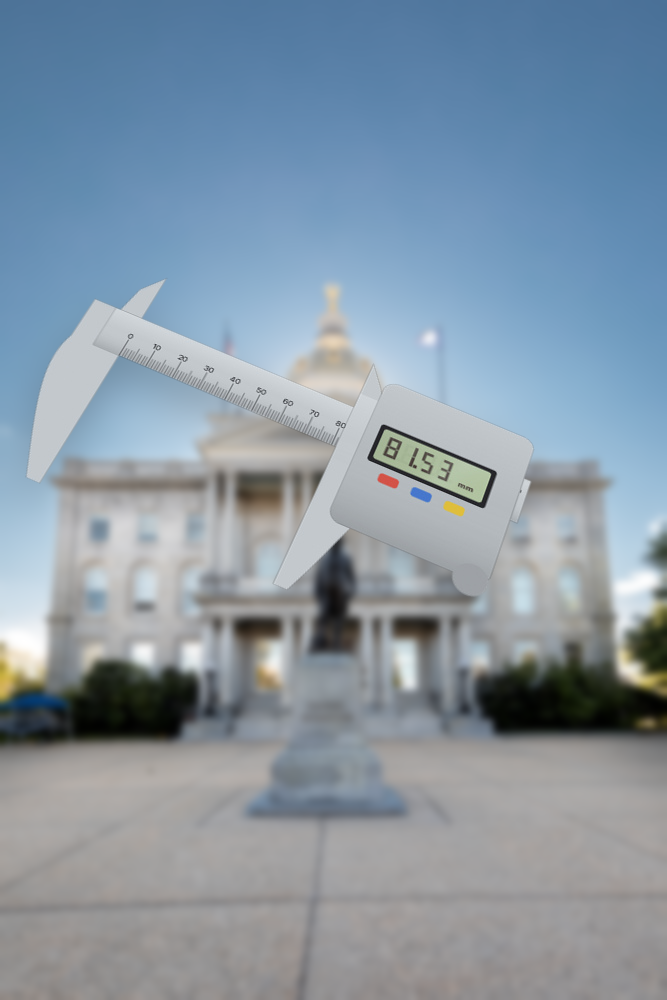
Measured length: 81.53 mm
